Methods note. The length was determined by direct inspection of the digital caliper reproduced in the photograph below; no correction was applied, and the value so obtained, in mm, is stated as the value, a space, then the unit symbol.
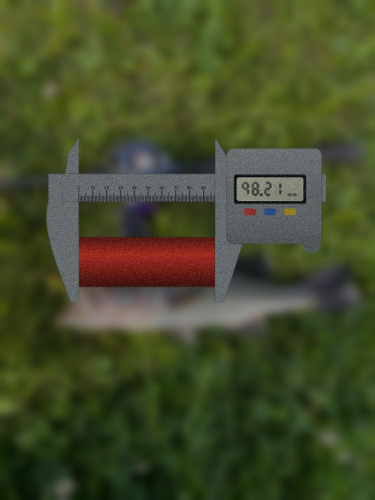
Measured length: 98.21 mm
